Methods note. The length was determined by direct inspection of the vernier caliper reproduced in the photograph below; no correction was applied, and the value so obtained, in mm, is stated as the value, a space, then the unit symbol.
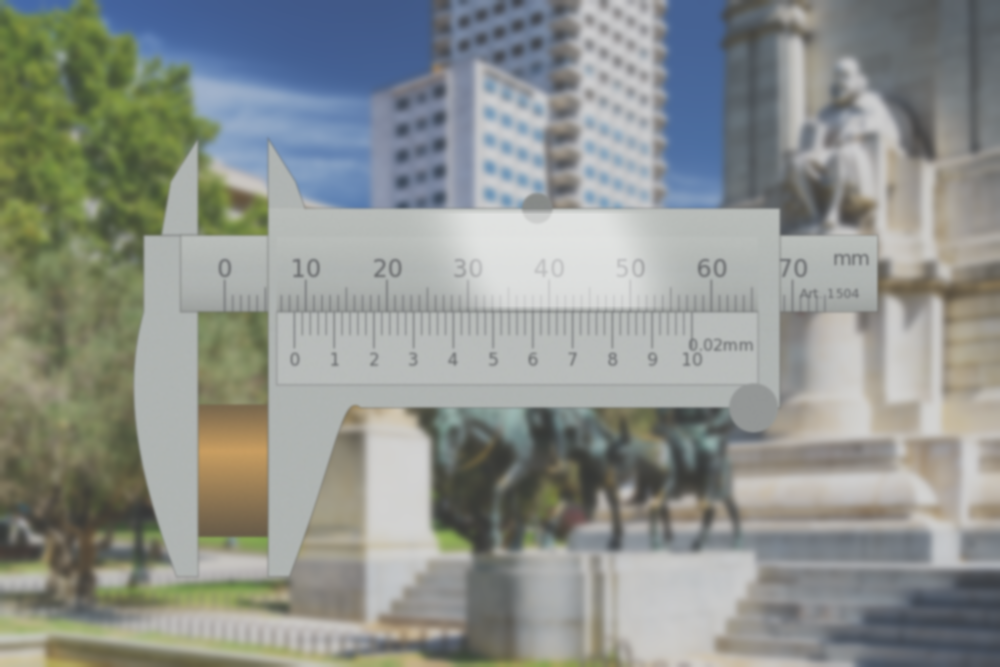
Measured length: 8.6 mm
